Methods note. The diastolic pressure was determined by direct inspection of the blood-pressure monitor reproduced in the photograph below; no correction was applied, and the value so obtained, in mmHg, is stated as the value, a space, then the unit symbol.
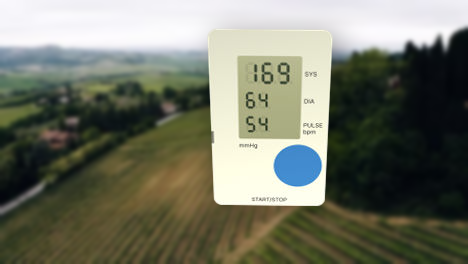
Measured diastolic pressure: 64 mmHg
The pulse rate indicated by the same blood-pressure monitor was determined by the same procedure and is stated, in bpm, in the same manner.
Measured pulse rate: 54 bpm
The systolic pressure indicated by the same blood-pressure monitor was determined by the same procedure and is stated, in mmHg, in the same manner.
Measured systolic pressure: 169 mmHg
